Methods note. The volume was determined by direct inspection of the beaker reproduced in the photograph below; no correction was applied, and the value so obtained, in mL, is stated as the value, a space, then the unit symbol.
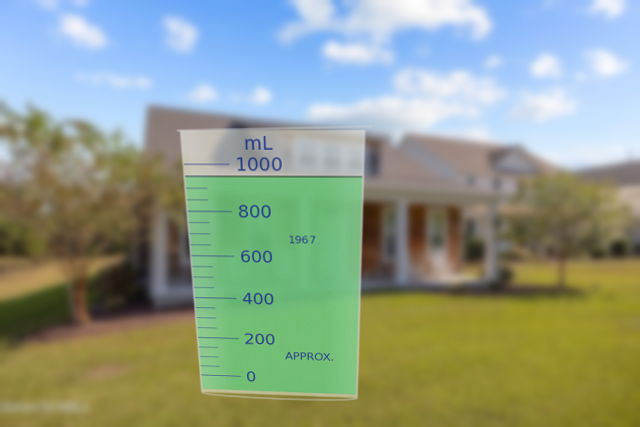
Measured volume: 950 mL
